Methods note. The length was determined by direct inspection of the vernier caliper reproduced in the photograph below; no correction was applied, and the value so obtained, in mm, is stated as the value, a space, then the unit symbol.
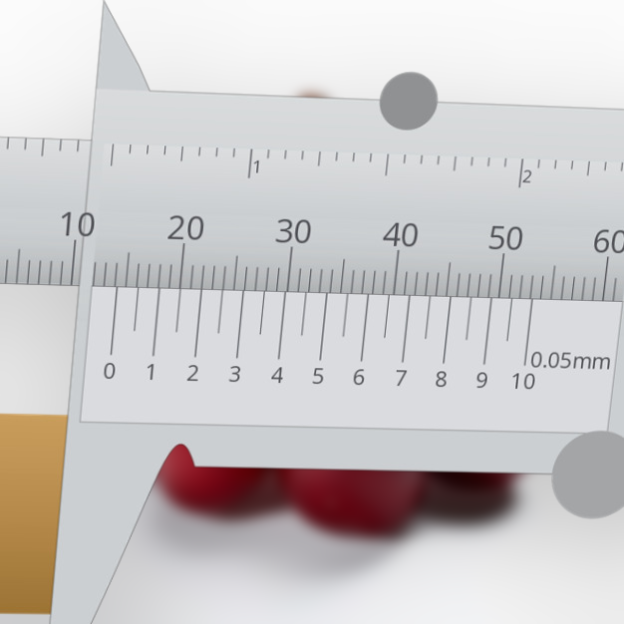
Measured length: 14.2 mm
